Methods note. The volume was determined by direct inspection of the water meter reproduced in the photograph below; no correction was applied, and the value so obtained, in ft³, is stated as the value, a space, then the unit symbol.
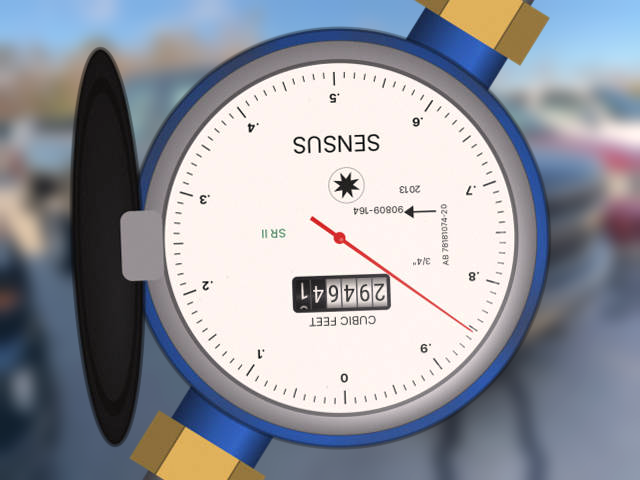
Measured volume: 294640.85 ft³
